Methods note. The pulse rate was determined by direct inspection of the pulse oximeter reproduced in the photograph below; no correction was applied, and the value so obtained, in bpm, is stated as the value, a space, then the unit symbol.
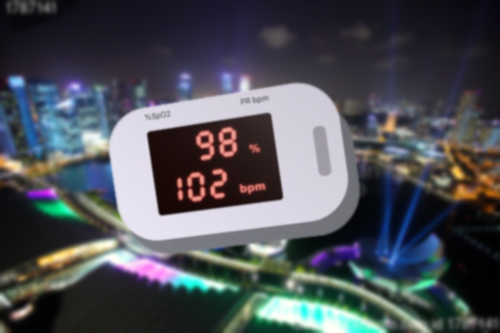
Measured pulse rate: 102 bpm
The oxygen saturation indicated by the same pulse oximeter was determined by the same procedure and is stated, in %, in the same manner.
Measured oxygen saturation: 98 %
